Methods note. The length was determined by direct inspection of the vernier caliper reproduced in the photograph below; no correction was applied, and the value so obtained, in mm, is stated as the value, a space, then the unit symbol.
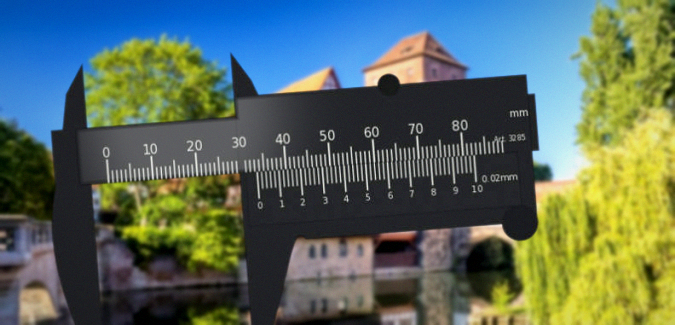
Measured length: 33.5 mm
